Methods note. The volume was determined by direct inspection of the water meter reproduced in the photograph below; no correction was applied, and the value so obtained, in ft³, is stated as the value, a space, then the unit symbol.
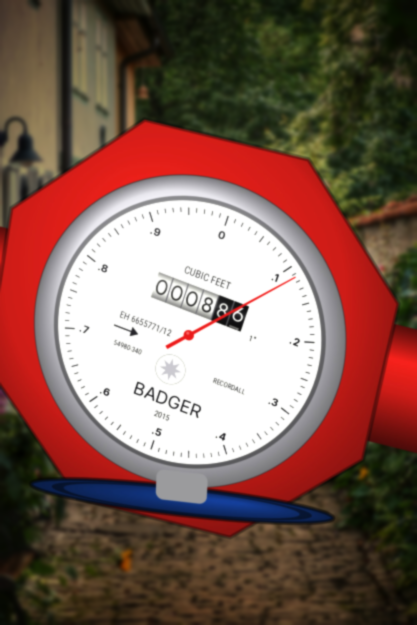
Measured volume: 886.11 ft³
